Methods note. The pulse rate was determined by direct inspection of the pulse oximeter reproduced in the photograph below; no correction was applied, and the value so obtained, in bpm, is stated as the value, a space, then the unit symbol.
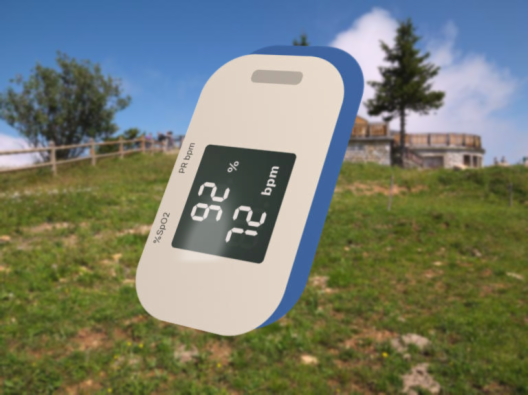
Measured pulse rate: 72 bpm
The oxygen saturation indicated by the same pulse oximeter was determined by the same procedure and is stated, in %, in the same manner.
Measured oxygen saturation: 92 %
